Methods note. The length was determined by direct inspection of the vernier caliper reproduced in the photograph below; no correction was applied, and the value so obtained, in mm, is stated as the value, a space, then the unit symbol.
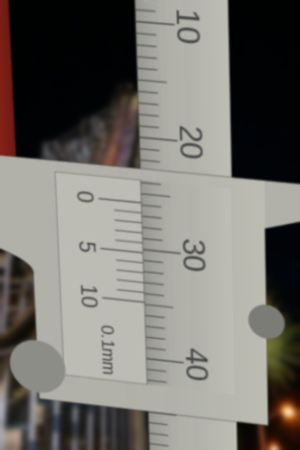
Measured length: 25.8 mm
